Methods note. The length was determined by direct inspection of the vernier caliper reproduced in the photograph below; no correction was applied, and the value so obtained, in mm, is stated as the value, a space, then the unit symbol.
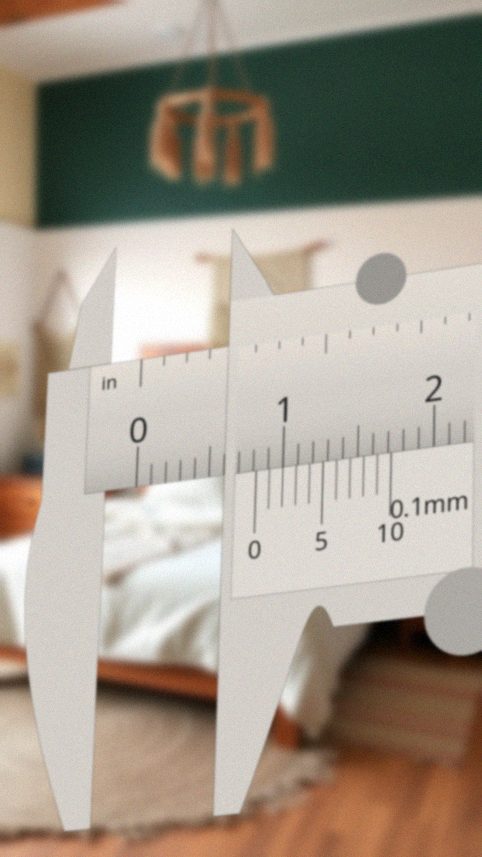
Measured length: 8.2 mm
